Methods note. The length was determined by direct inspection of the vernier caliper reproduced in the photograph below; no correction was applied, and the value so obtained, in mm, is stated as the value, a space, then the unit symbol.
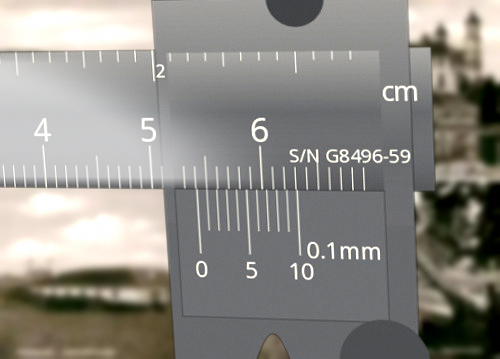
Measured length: 54.1 mm
